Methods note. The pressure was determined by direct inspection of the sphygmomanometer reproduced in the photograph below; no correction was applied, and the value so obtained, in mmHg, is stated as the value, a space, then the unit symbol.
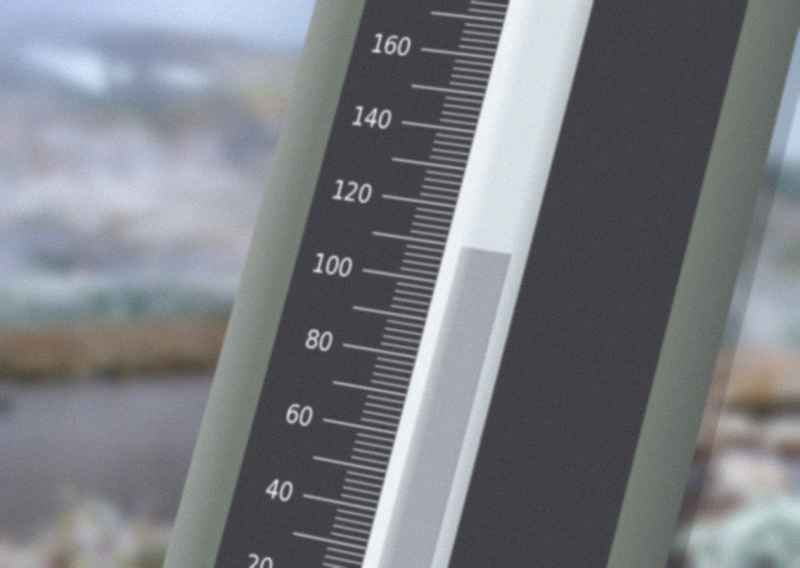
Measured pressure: 110 mmHg
